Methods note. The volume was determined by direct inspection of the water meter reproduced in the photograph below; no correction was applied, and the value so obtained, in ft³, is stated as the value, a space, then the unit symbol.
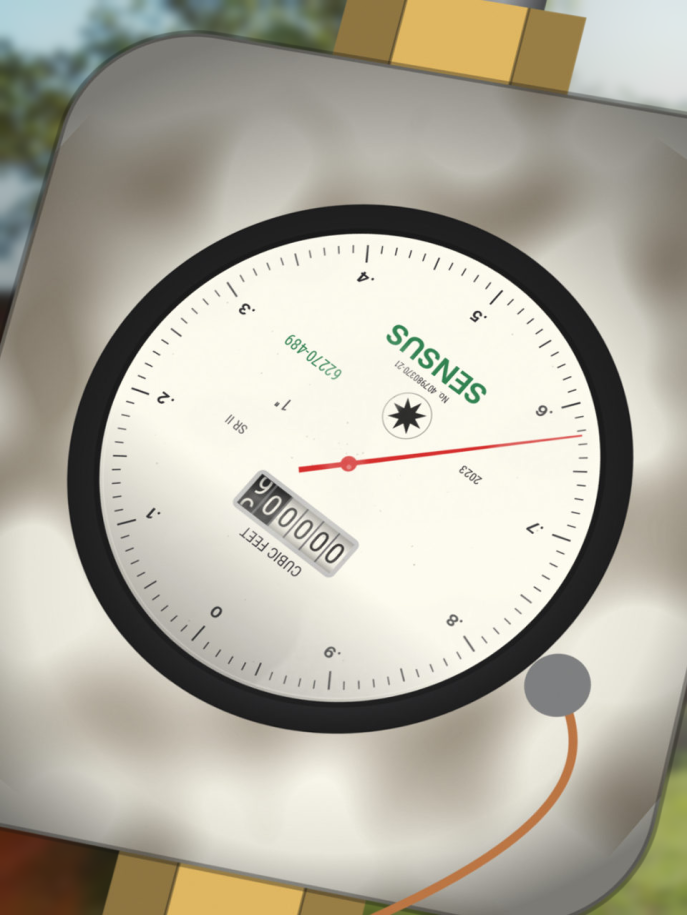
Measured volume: 5.62 ft³
